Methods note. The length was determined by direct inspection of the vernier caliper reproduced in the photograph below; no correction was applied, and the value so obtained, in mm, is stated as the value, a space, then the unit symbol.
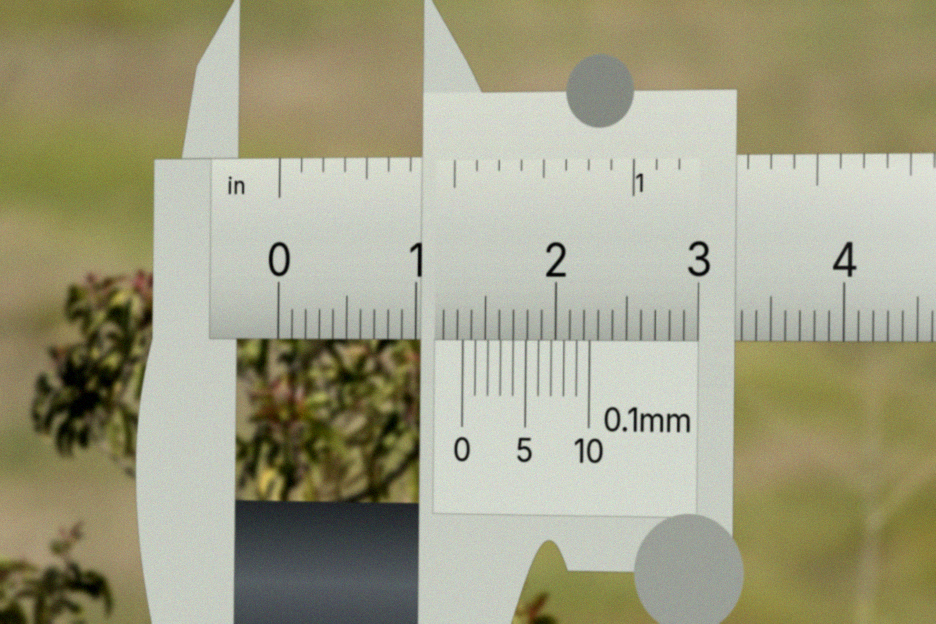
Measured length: 13.4 mm
